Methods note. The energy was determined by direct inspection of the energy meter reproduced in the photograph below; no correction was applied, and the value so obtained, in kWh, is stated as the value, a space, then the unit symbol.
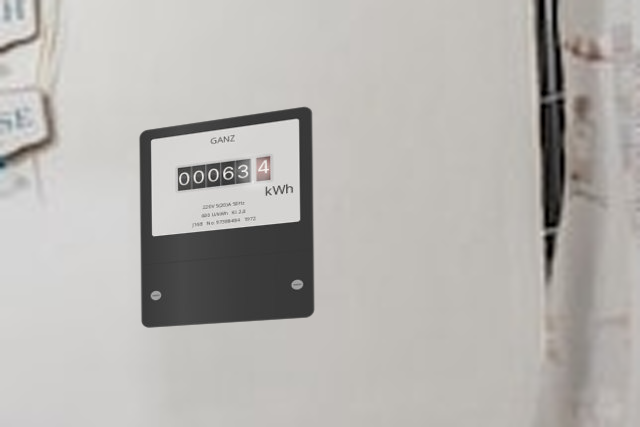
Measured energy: 63.4 kWh
